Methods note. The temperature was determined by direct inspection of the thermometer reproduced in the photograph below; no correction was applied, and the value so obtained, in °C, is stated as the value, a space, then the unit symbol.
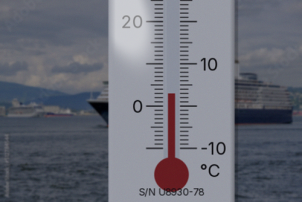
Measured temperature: 3 °C
